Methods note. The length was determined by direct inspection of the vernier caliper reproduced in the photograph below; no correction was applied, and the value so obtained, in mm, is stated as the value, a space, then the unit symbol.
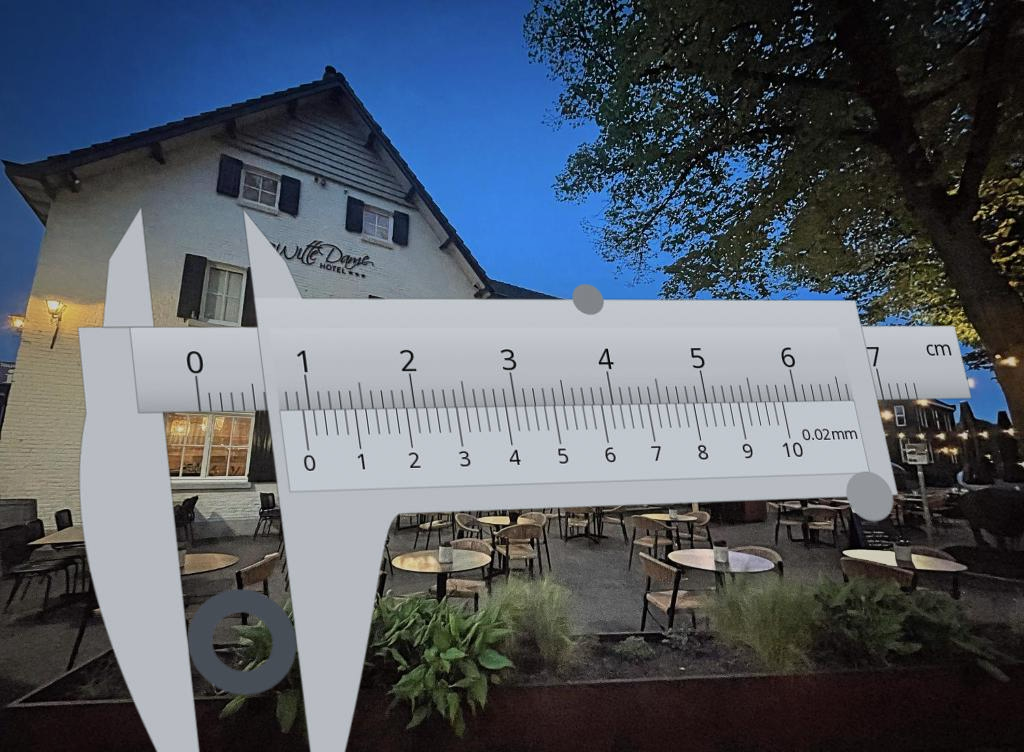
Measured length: 9.4 mm
